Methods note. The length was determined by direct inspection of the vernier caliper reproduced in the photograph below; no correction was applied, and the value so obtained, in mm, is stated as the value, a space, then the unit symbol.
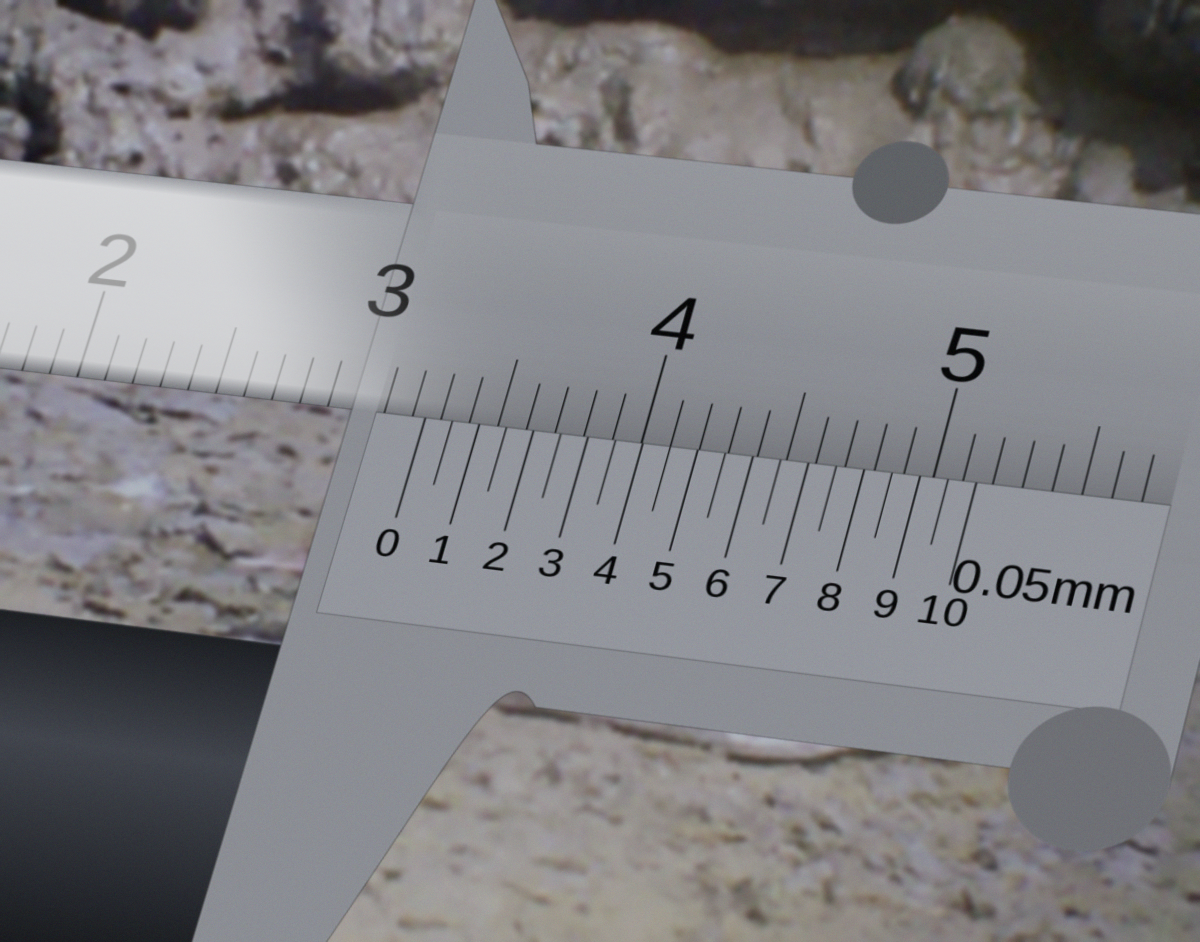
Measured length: 32.45 mm
